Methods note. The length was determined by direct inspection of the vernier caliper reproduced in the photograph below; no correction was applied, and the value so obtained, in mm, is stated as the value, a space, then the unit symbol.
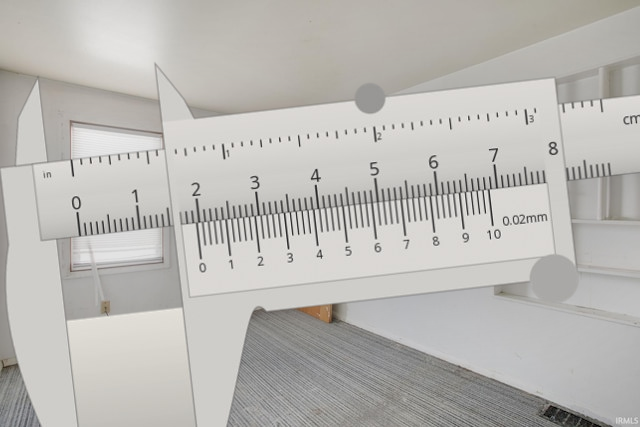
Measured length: 19.6 mm
